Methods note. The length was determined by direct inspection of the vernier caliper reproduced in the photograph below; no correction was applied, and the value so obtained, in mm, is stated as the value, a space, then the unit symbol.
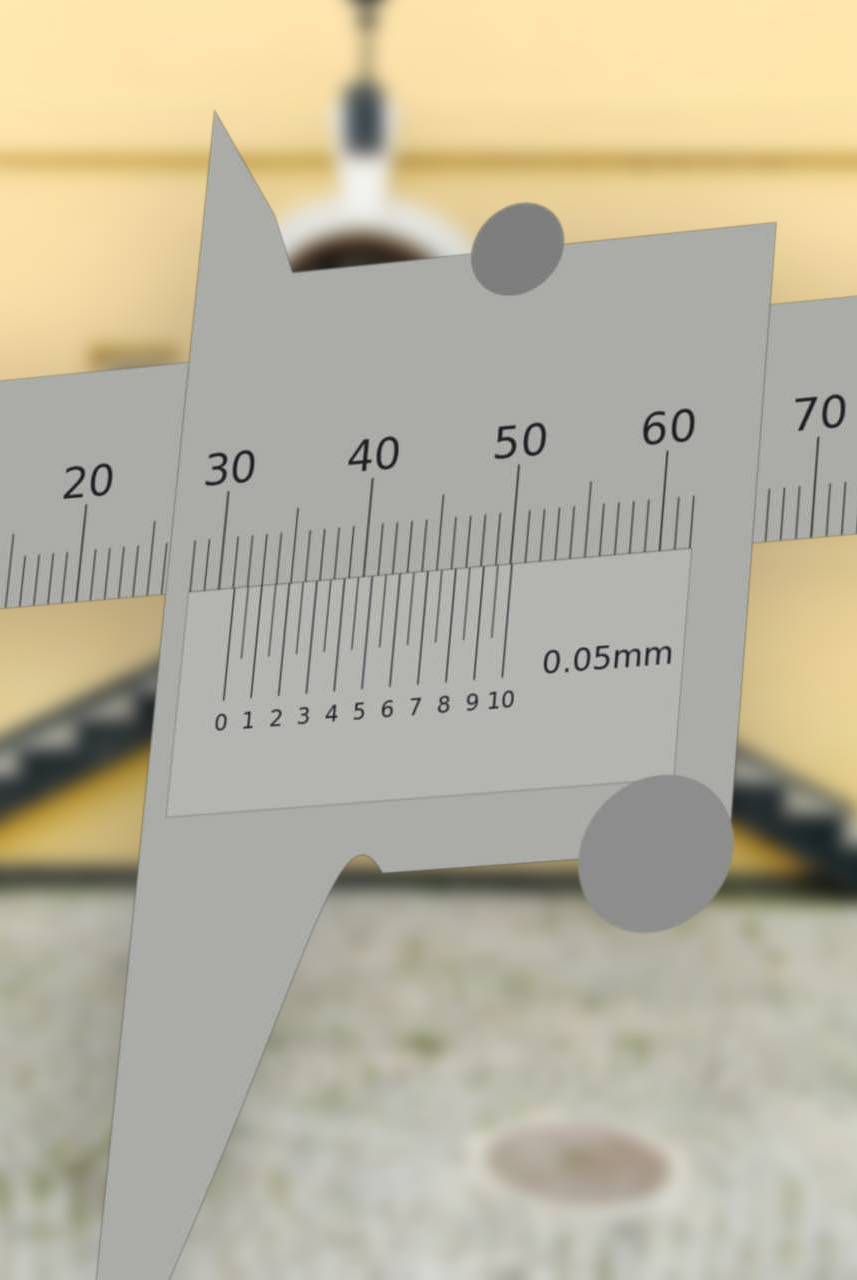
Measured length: 31.1 mm
